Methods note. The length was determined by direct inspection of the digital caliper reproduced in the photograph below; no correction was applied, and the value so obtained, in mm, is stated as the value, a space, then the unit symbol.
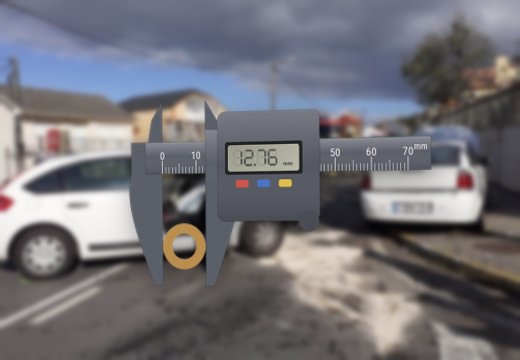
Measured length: 12.76 mm
